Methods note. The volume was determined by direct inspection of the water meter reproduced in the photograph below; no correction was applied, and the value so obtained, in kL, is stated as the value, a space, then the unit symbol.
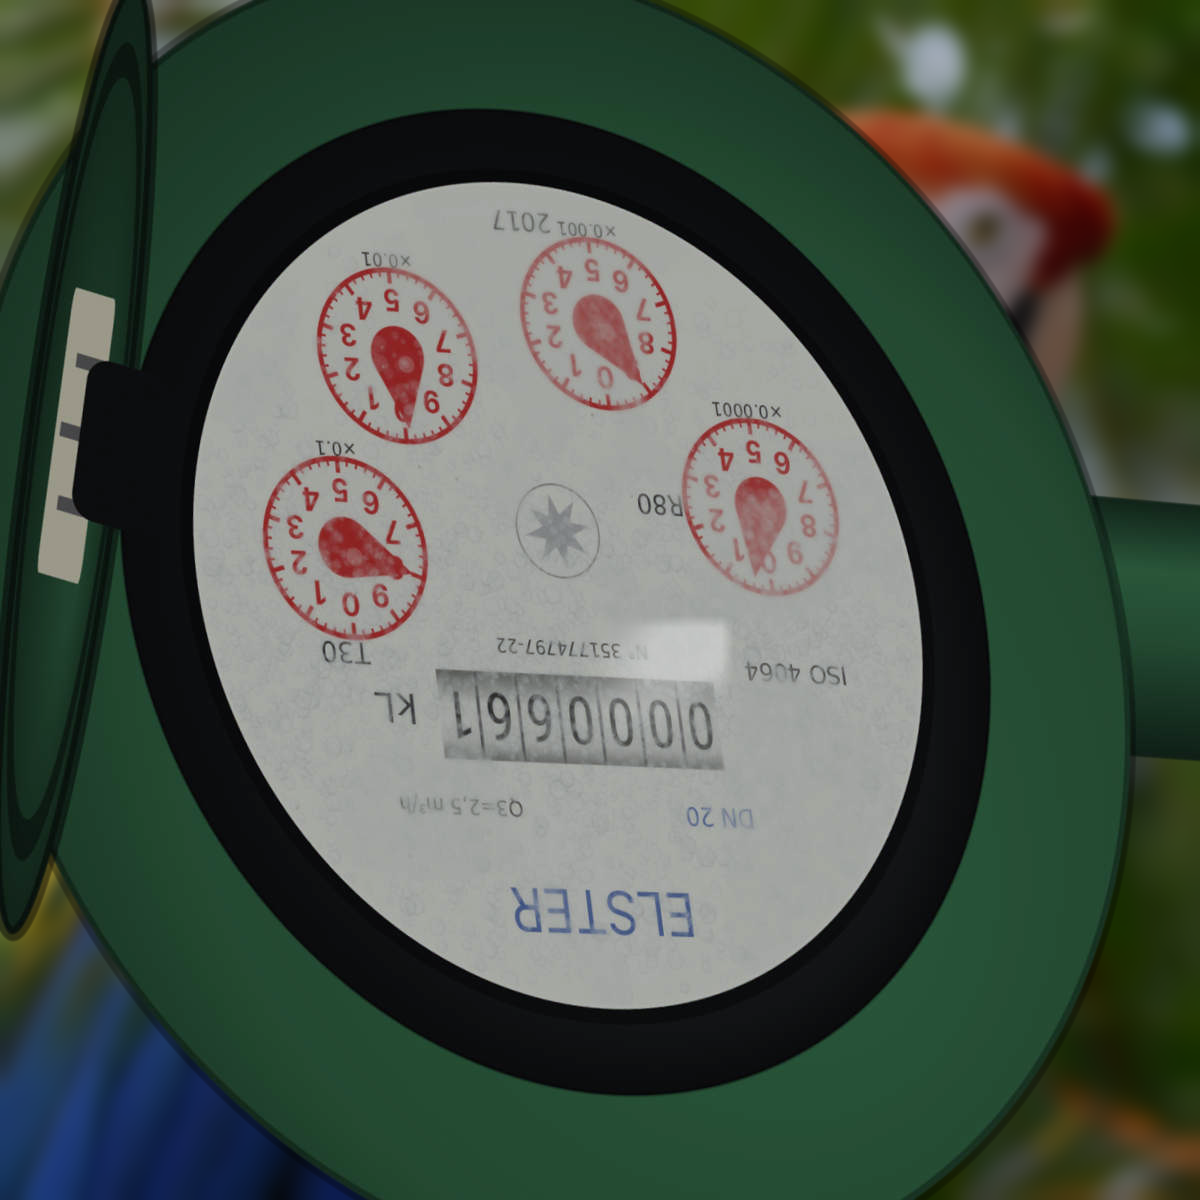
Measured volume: 661.7990 kL
